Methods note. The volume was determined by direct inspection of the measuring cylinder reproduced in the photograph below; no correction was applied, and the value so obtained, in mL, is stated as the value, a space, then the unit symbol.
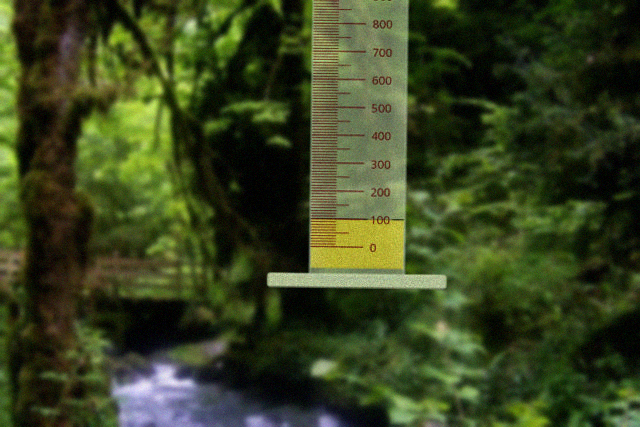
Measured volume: 100 mL
